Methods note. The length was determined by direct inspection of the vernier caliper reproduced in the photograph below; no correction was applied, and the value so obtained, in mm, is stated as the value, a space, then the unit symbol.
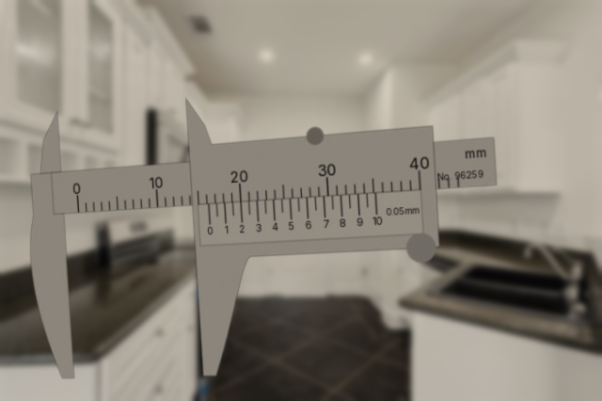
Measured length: 16.2 mm
